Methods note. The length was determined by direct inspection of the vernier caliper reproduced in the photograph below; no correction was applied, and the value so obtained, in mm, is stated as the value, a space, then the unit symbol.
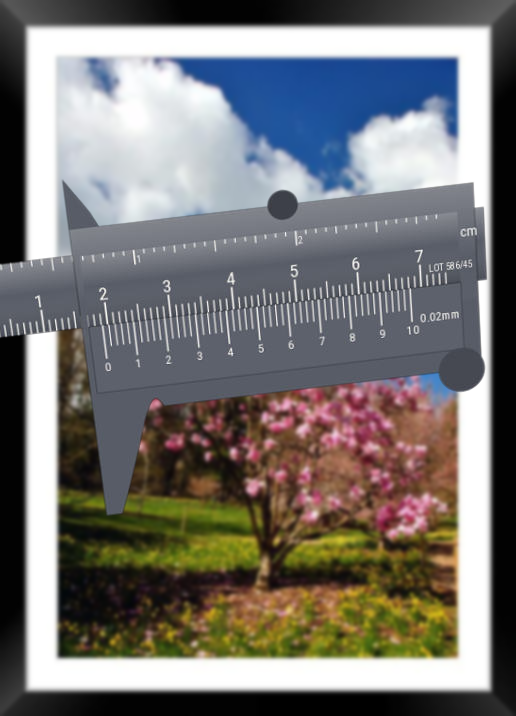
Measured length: 19.2 mm
